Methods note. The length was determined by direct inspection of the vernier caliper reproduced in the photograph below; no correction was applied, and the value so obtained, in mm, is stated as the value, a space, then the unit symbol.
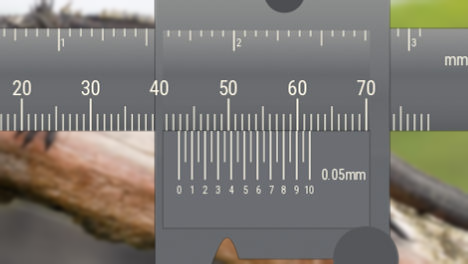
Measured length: 42.8 mm
